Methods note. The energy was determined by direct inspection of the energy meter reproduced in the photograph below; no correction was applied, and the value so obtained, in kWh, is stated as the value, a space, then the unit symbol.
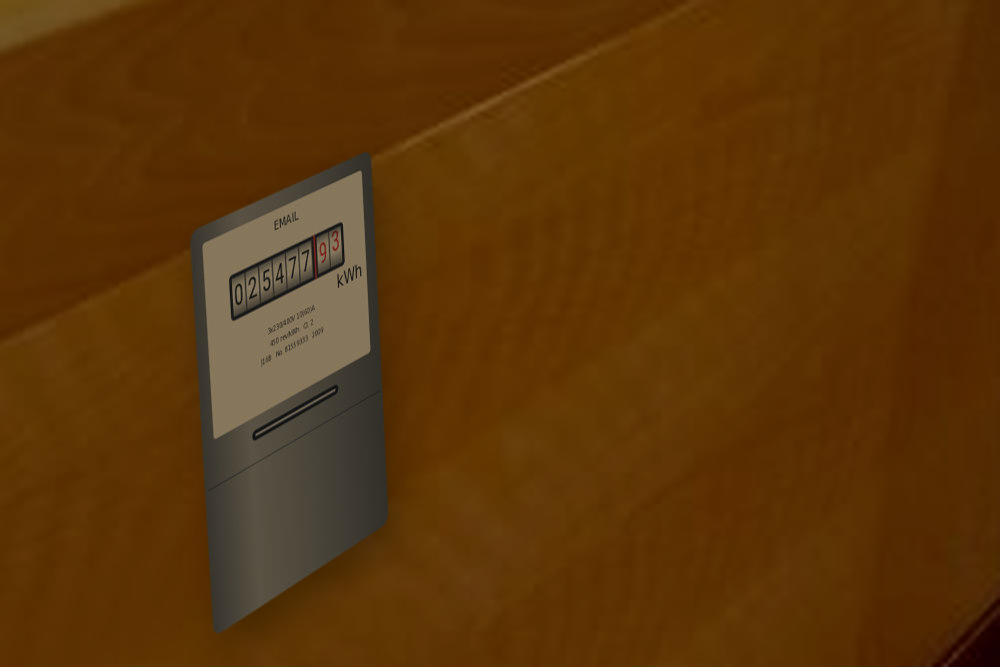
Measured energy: 25477.93 kWh
